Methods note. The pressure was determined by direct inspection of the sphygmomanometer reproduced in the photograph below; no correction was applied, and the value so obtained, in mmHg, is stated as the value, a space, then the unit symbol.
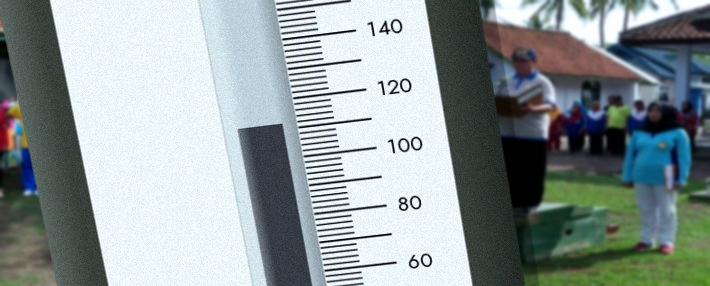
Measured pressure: 112 mmHg
